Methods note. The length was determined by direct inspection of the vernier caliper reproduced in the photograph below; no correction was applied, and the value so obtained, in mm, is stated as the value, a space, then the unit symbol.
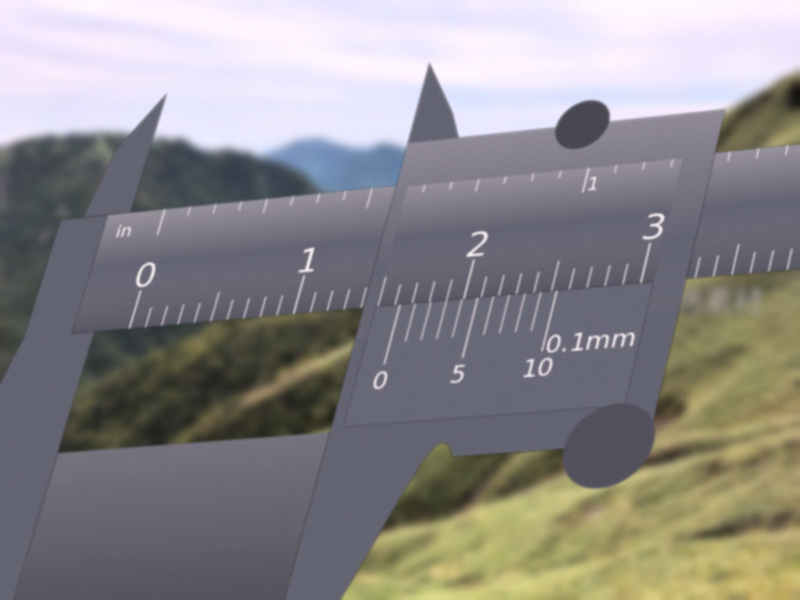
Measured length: 16.3 mm
